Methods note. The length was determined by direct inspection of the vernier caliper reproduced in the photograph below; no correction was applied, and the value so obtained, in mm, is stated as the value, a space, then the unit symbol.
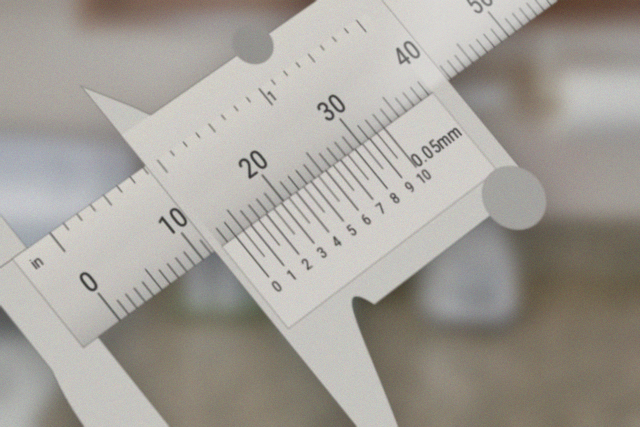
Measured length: 14.0 mm
